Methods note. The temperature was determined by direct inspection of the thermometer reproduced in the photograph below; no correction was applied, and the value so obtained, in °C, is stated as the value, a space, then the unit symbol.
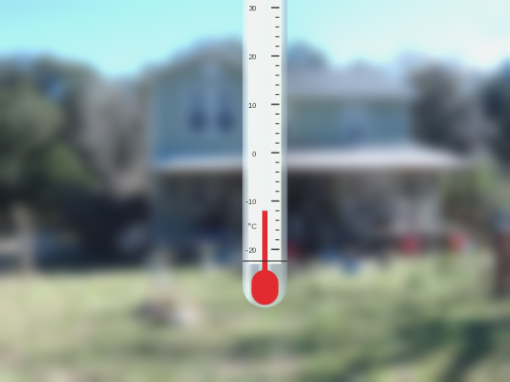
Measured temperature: -12 °C
